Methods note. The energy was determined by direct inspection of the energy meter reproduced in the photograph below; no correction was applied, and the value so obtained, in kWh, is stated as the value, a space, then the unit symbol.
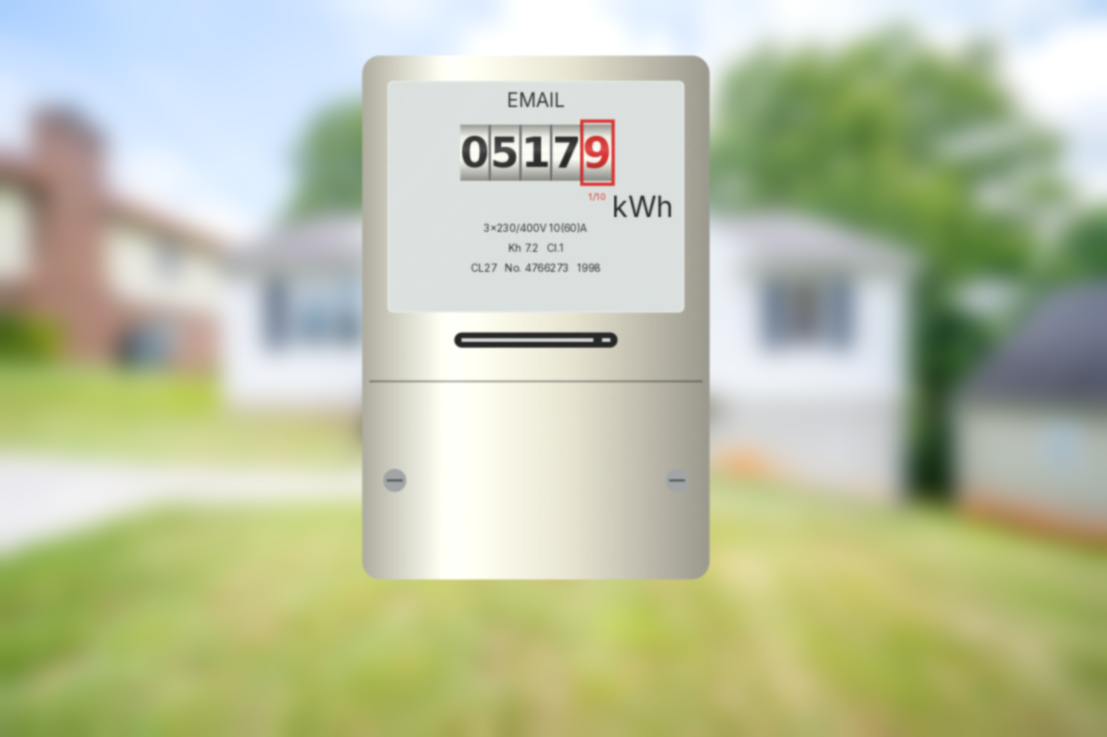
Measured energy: 517.9 kWh
